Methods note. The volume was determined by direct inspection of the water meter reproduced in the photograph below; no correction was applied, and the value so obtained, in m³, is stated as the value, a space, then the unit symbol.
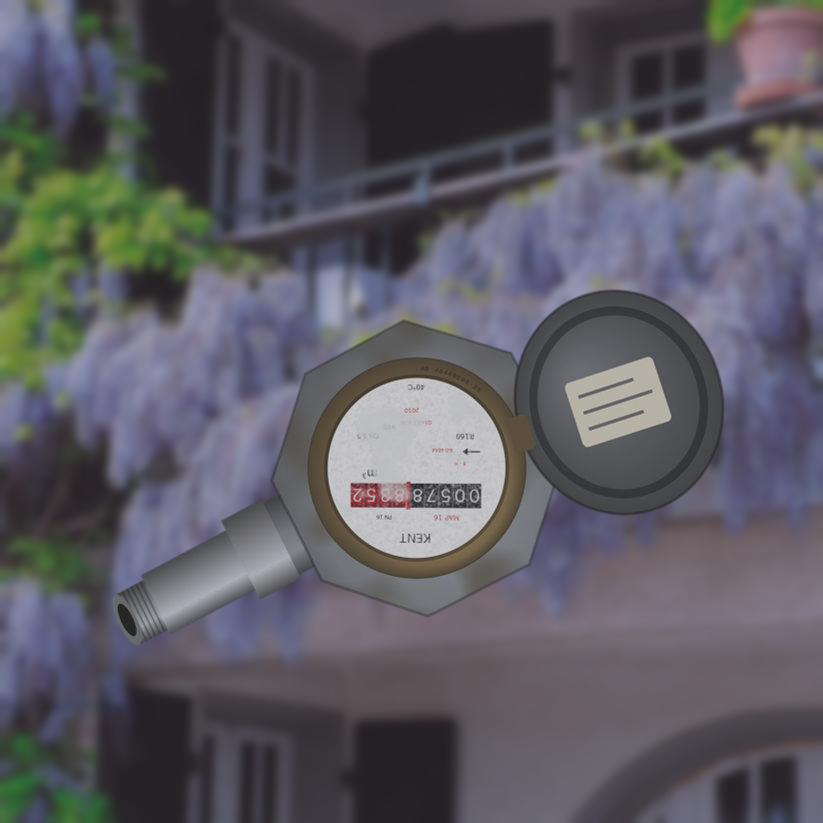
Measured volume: 578.8352 m³
